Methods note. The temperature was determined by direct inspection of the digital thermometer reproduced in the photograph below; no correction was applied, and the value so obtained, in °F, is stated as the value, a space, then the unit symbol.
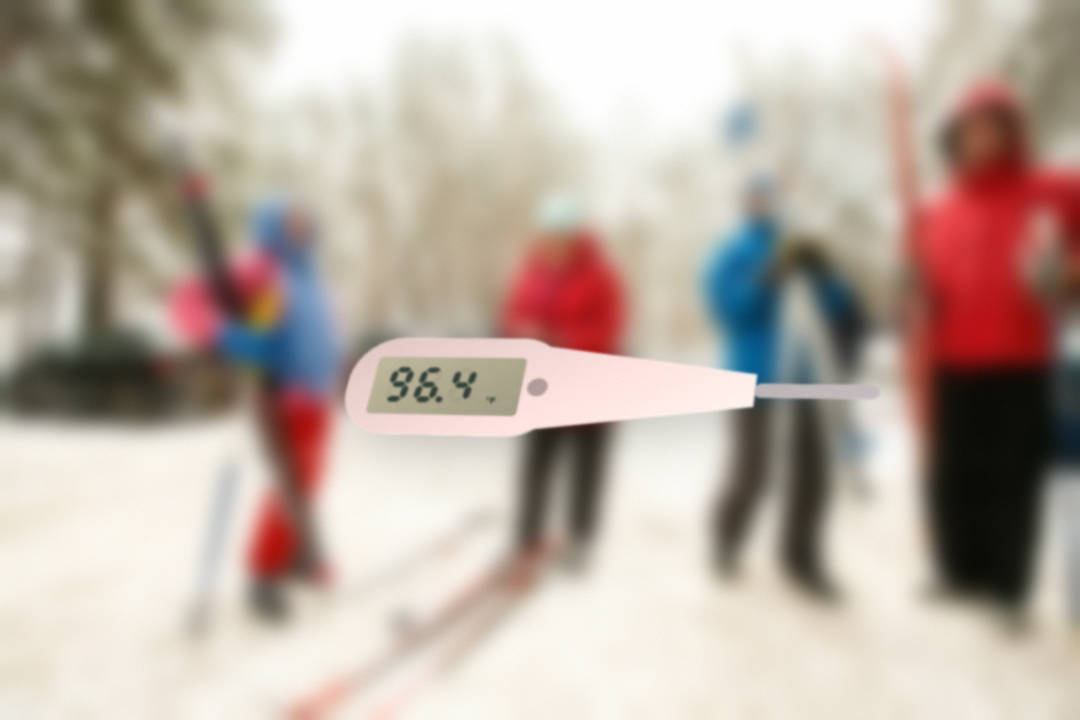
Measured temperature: 96.4 °F
